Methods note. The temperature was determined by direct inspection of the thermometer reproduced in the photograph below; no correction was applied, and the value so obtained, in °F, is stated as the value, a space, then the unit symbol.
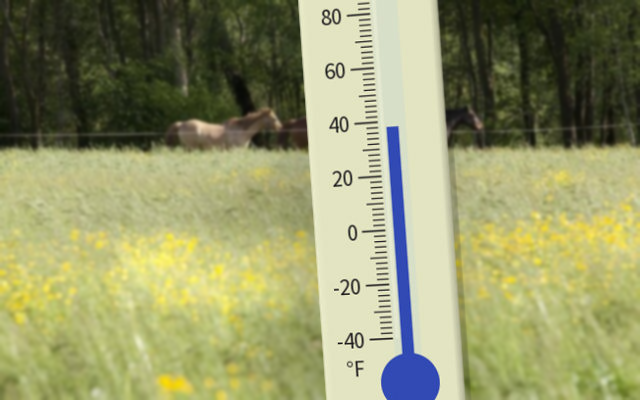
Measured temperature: 38 °F
